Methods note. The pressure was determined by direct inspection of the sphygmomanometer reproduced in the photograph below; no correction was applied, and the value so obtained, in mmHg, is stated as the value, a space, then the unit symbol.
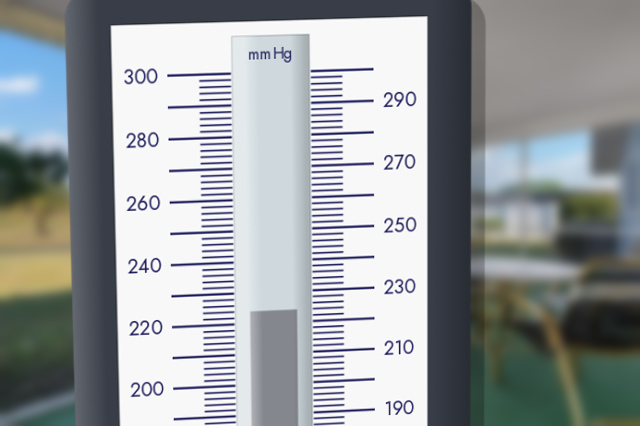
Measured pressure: 224 mmHg
